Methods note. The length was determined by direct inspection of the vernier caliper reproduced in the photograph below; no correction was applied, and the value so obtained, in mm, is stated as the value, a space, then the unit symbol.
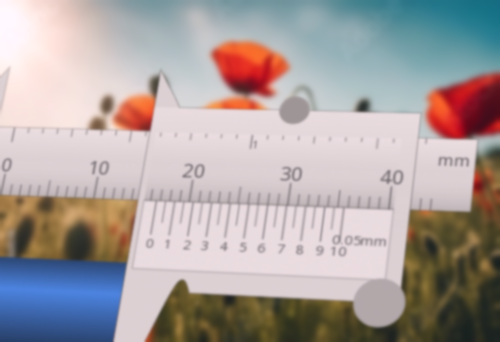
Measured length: 16.6 mm
